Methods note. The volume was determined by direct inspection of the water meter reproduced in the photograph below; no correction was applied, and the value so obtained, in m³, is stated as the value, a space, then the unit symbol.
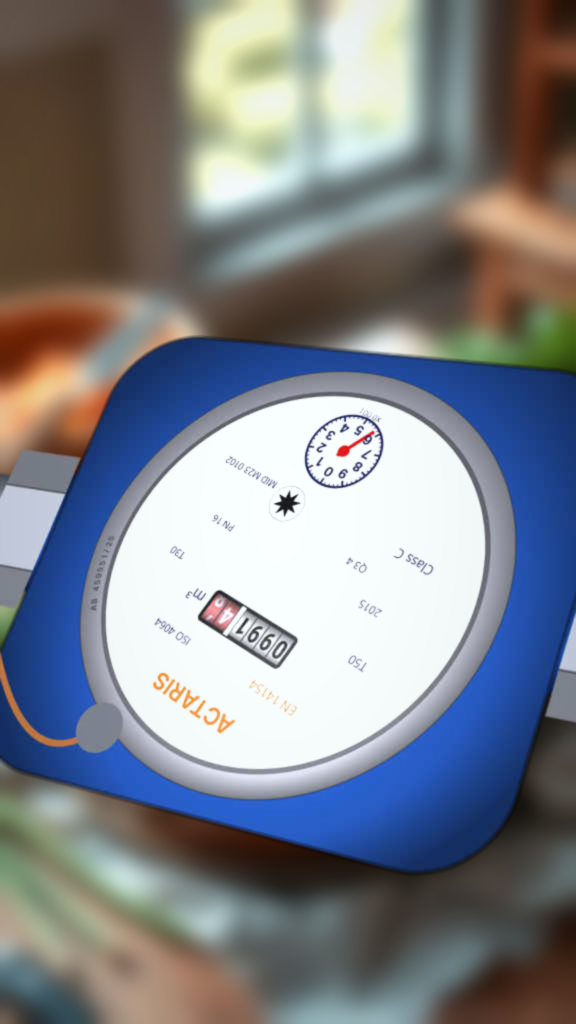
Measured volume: 991.475 m³
